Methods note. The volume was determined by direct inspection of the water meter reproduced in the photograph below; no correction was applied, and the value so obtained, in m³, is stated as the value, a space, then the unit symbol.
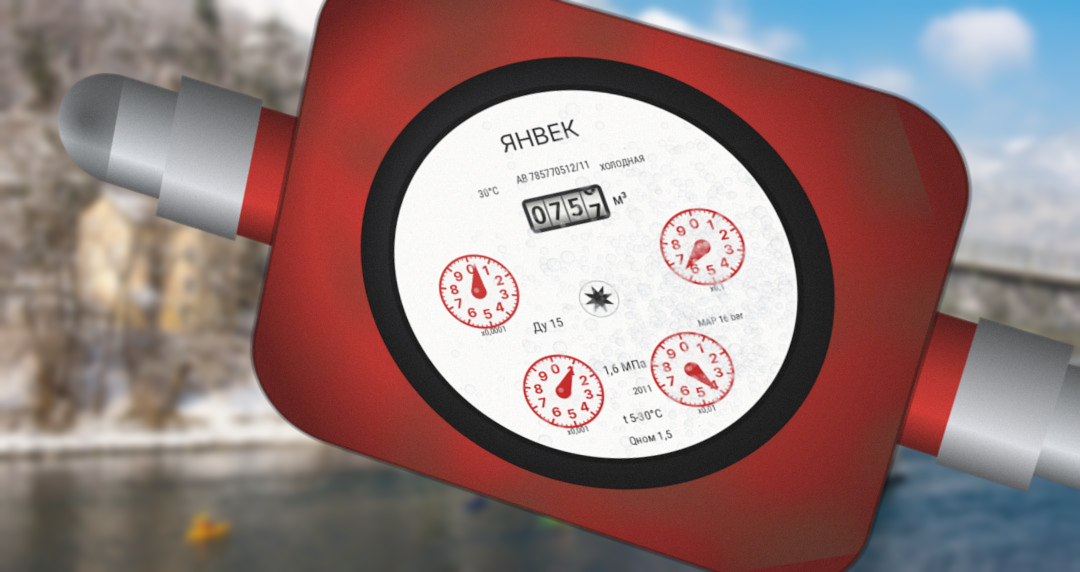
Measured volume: 756.6410 m³
